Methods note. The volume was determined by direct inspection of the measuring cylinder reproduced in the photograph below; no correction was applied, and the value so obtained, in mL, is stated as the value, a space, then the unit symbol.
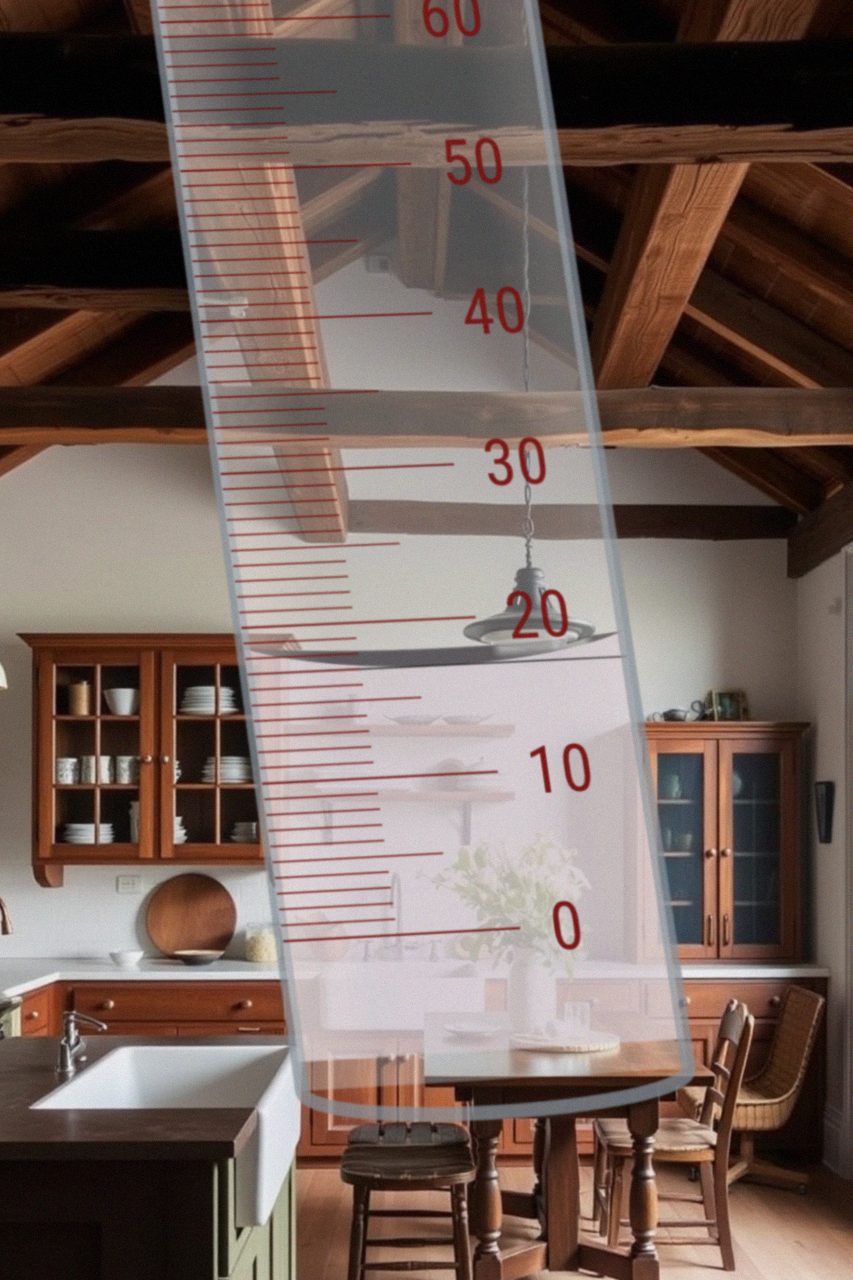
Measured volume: 17 mL
